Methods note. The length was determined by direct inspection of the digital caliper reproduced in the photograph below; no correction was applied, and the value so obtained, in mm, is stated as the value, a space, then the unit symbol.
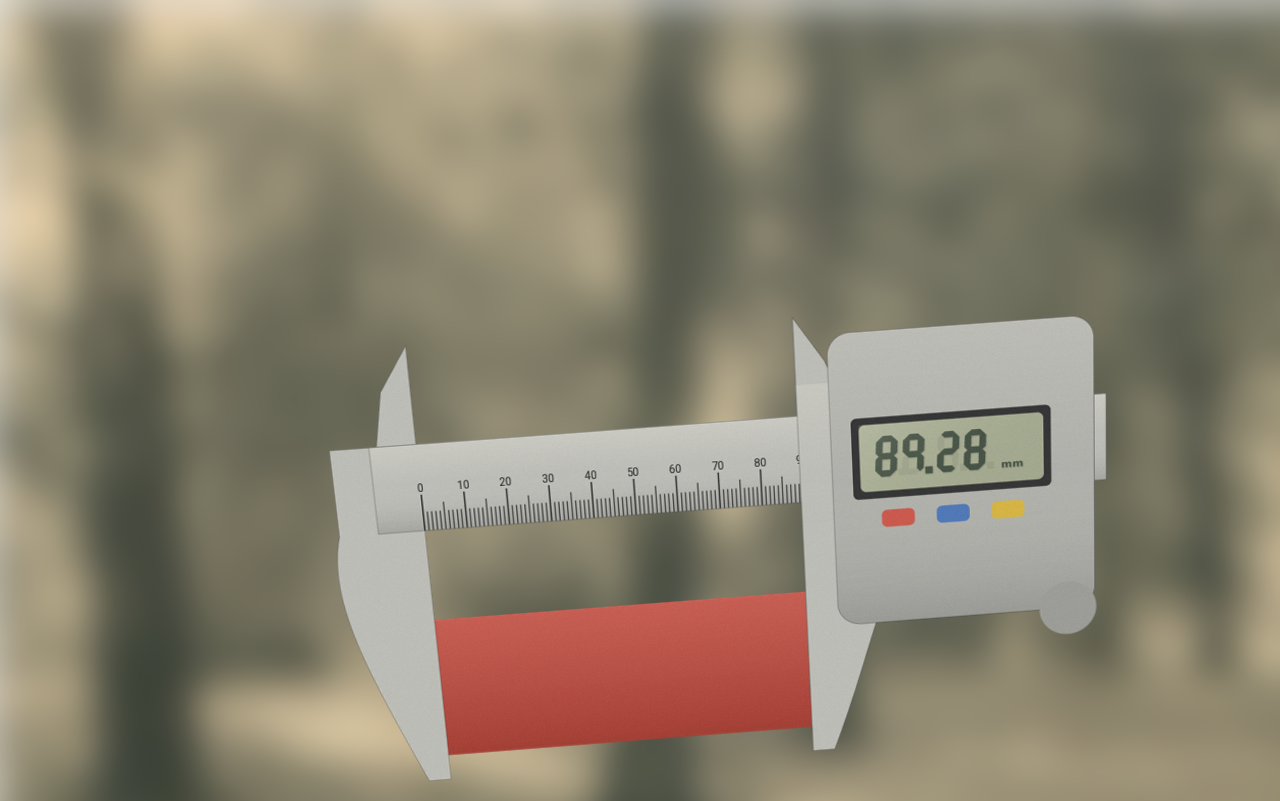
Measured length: 89.28 mm
